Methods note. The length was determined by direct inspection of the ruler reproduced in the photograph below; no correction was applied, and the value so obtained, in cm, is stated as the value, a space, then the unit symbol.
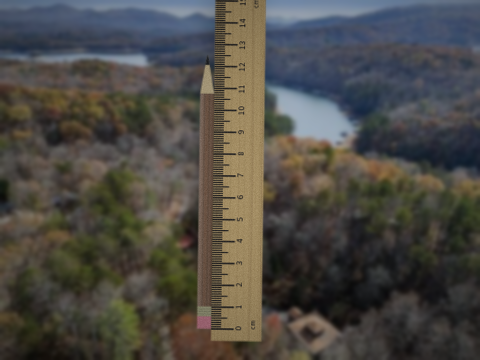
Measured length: 12.5 cm
